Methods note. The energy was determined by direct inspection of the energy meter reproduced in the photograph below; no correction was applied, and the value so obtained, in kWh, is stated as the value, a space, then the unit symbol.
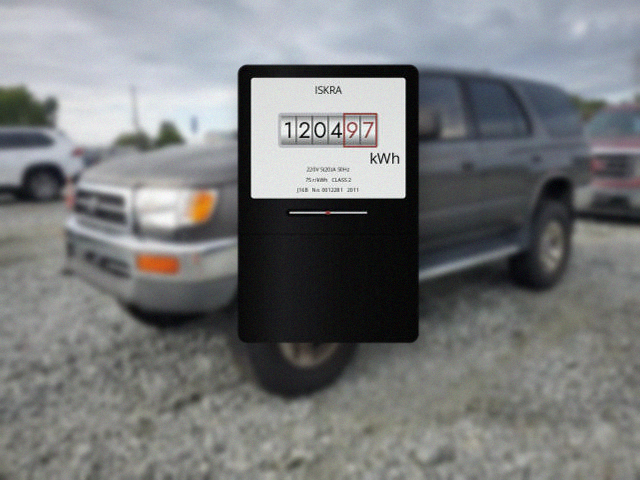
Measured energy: 1204.97 kWh
